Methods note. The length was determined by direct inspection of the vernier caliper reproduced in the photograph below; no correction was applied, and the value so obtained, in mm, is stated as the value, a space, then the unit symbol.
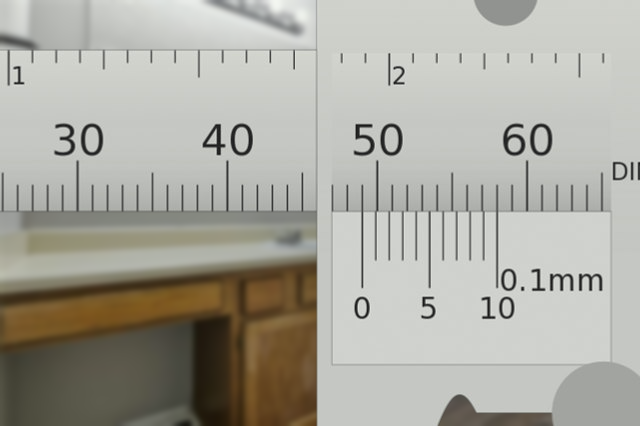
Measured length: 49.0 mm
